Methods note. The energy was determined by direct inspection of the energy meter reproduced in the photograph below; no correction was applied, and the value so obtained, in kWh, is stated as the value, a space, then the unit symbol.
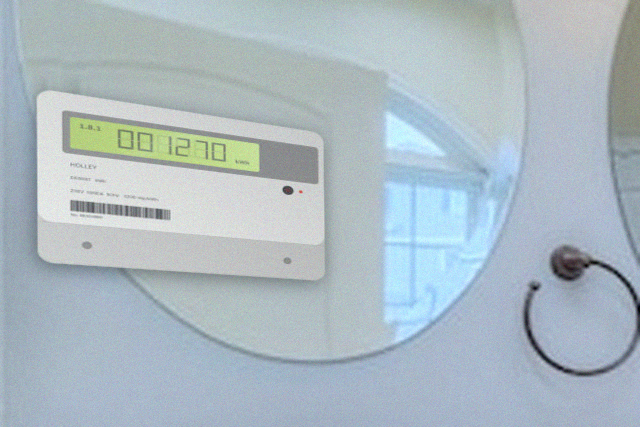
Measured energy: 1270 kWh
